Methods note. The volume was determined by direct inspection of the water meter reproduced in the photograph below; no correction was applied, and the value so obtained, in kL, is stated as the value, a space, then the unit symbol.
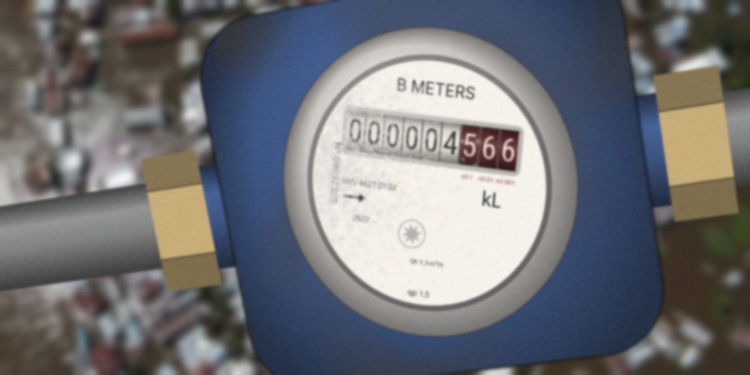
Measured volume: 4.566 kL
